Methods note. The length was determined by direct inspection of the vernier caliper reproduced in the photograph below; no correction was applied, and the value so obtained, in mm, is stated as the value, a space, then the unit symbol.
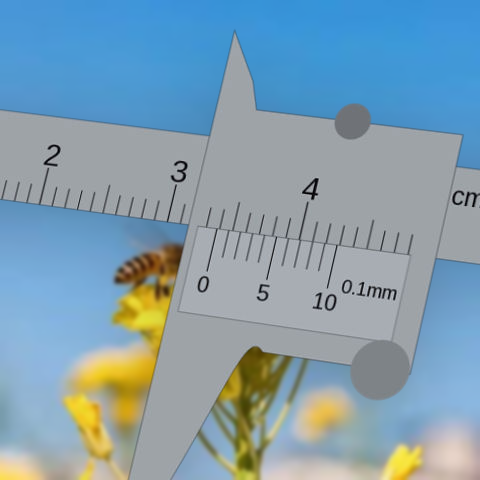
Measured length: 33.8 mm
